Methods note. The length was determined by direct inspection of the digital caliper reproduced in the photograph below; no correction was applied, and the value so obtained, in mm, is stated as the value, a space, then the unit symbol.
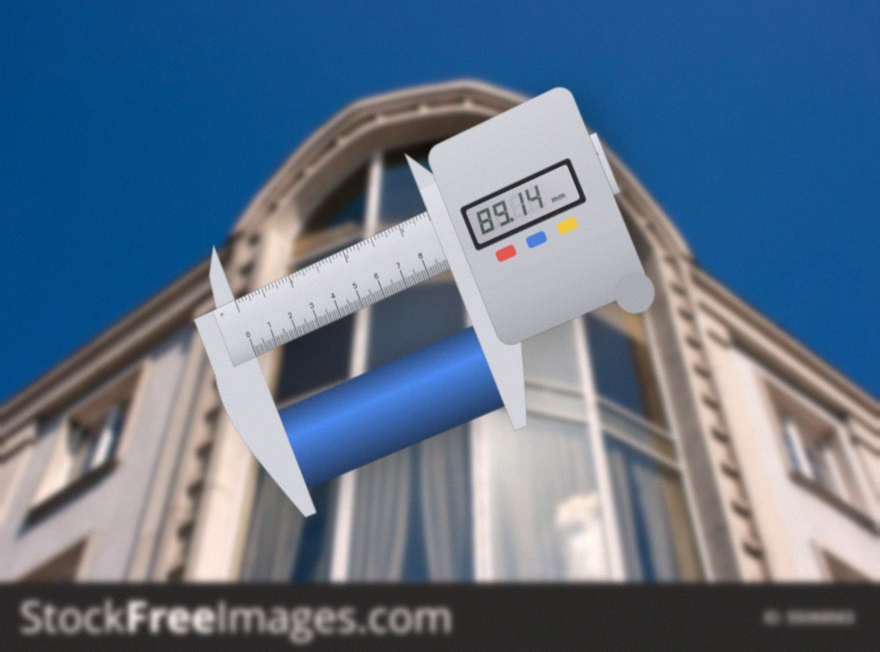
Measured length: 89.14 mm
